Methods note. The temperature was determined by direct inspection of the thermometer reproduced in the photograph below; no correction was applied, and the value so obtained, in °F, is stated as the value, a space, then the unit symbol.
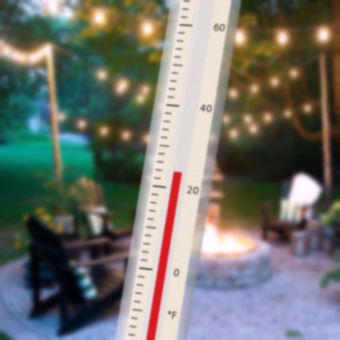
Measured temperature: 24 °F
